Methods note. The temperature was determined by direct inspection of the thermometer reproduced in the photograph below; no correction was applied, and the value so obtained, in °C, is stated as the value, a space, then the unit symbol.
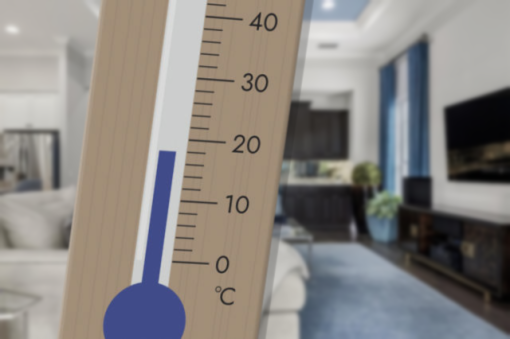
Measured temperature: 18 °C
